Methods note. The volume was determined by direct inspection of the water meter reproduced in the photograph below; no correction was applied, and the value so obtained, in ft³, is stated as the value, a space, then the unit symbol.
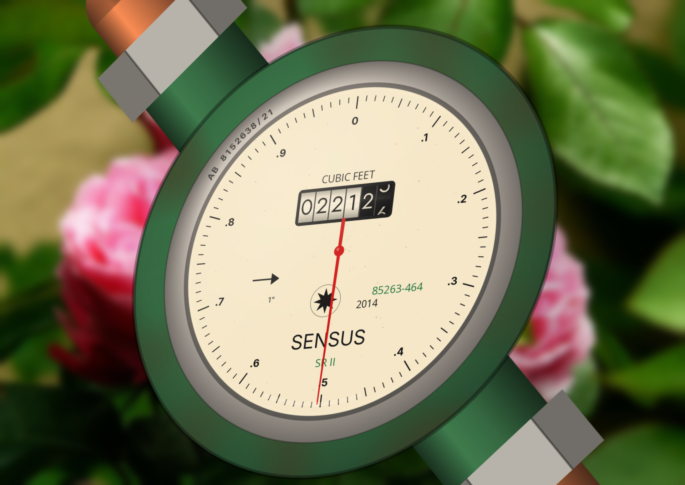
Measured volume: 22125.50 ft³
